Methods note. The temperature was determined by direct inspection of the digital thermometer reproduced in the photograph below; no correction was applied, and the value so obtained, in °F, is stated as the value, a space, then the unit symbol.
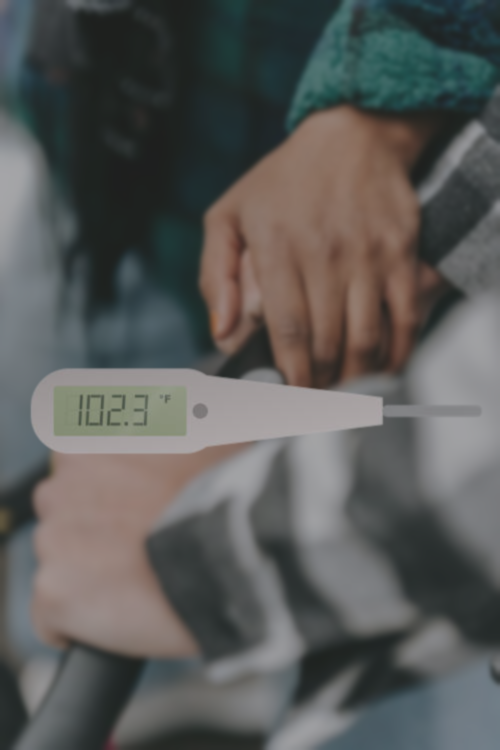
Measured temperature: 102.3 °F
